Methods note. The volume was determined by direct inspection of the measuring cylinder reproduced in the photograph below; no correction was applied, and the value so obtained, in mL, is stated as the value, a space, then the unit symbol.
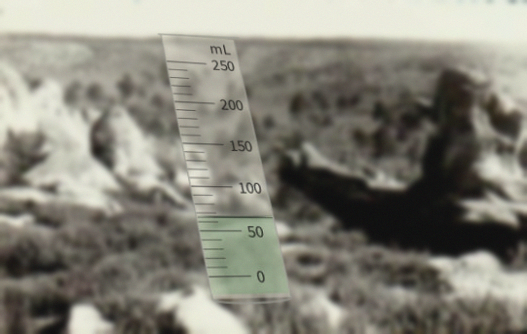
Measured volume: 65 mL
